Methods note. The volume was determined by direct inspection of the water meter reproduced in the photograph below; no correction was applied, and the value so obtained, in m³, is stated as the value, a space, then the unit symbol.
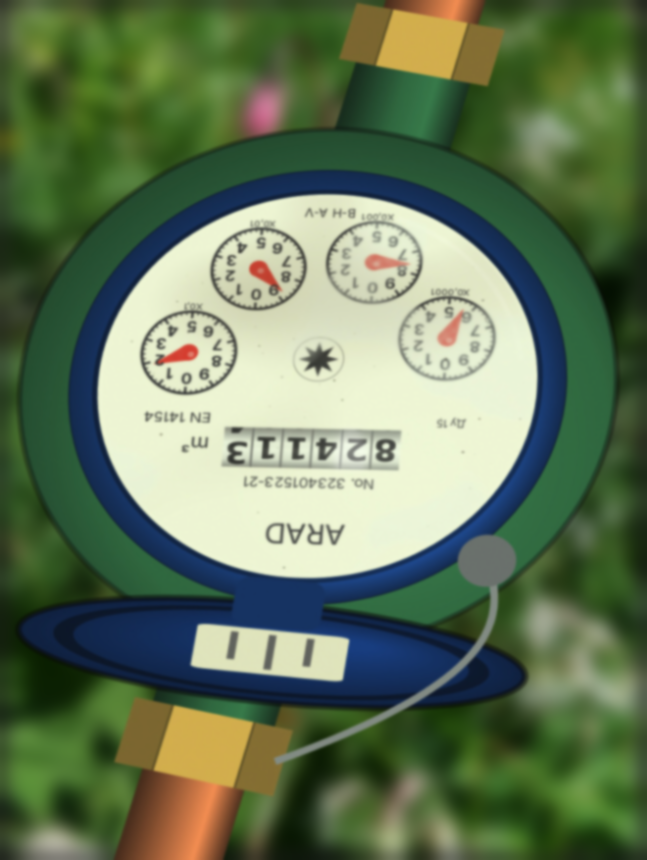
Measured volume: 824113.1875 m³
